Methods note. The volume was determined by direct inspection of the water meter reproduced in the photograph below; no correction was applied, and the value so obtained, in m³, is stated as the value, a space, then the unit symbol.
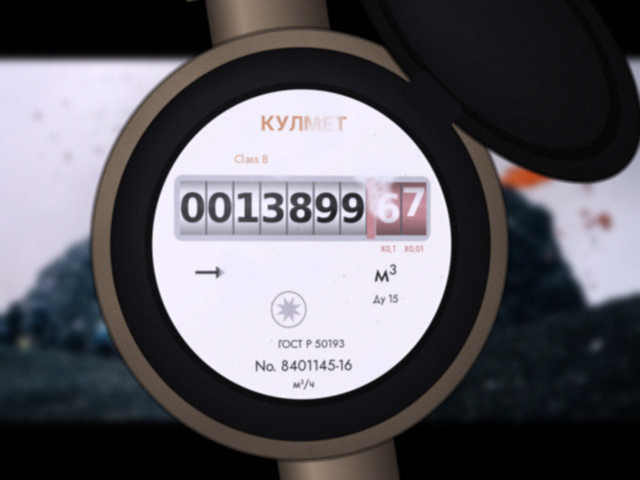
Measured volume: 13899.67 m³
